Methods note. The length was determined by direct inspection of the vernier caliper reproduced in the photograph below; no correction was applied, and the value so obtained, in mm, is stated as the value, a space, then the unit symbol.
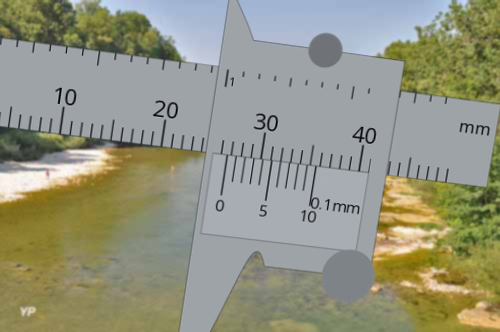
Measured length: 26.6 mm
